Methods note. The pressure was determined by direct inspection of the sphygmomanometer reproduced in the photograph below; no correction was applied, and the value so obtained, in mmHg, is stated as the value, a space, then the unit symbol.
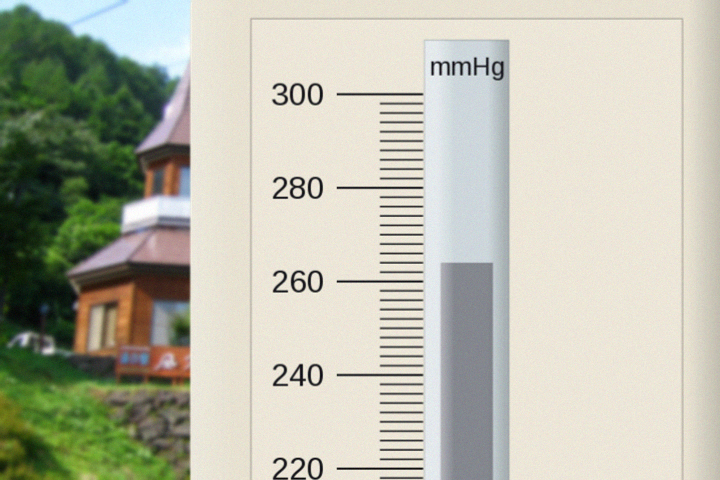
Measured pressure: 264 mmHg
